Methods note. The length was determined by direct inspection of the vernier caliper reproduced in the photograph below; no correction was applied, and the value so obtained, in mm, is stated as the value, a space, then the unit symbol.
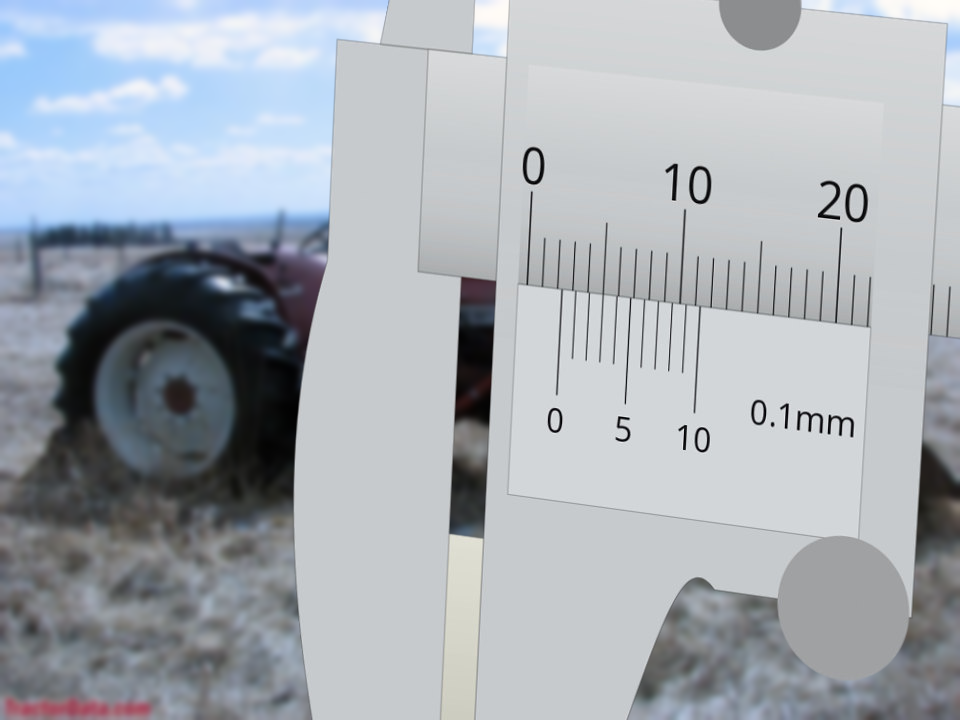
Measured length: 2.3 mm
